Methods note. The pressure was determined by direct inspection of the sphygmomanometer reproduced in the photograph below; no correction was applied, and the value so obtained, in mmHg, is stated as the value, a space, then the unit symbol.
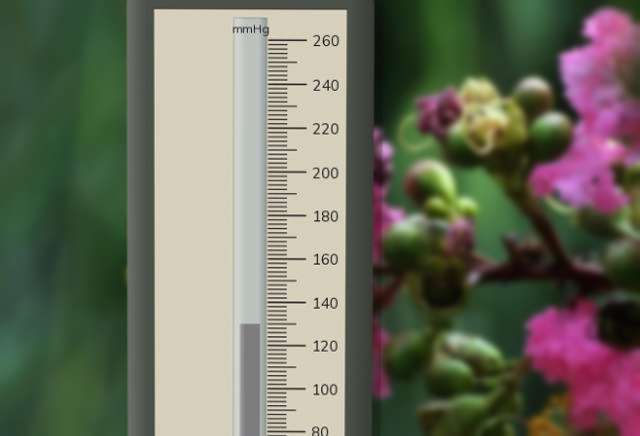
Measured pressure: 130 mmHg
